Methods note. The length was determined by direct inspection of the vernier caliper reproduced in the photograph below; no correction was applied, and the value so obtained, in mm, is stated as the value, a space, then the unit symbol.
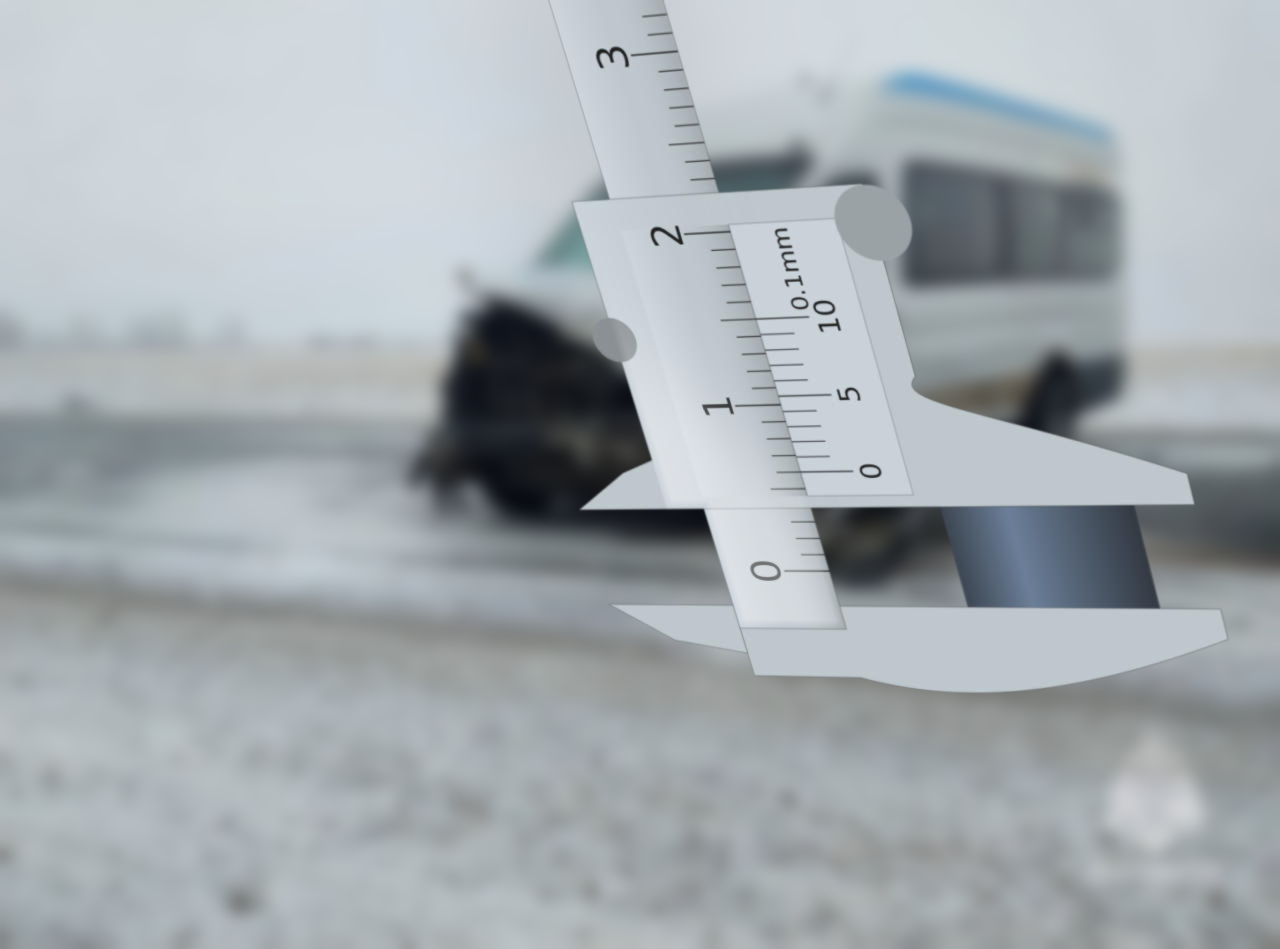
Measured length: 6.0 mm
